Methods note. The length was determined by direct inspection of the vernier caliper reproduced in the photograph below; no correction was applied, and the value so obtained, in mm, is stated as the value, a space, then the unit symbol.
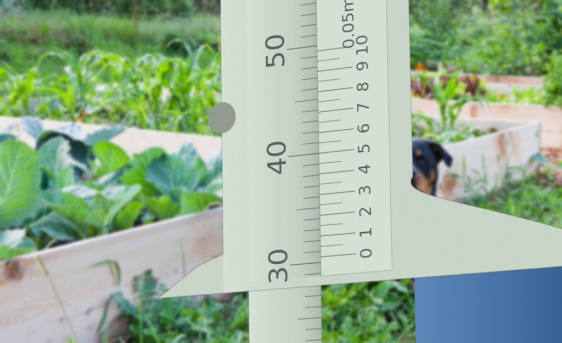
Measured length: 30.5 mm
